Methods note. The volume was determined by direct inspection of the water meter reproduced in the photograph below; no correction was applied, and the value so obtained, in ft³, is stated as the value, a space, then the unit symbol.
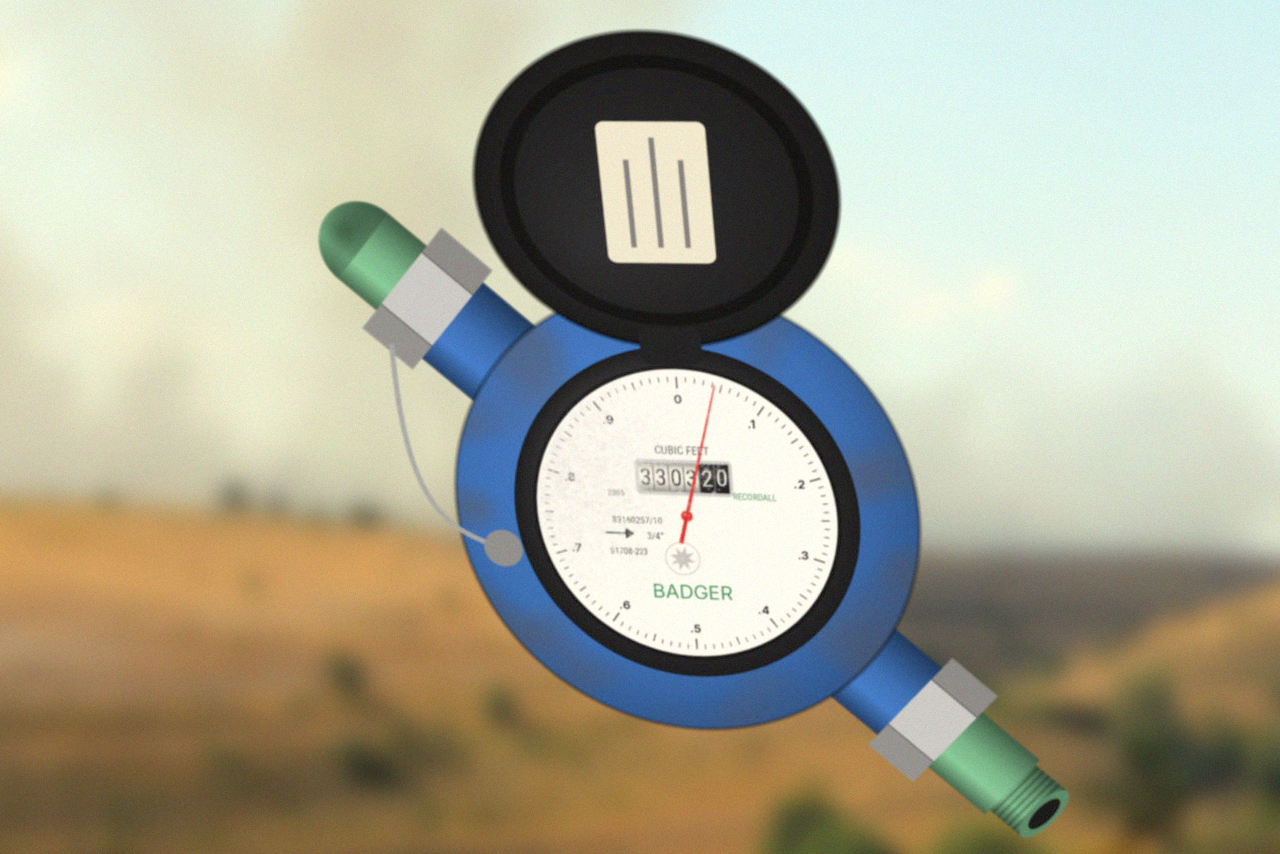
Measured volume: 330320.04 ft³
